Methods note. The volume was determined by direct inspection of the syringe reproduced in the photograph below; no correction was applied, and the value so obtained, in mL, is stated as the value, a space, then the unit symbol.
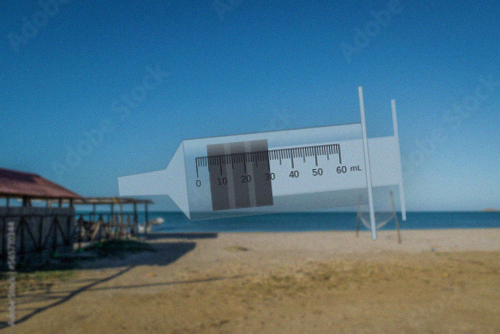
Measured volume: 5 mL
